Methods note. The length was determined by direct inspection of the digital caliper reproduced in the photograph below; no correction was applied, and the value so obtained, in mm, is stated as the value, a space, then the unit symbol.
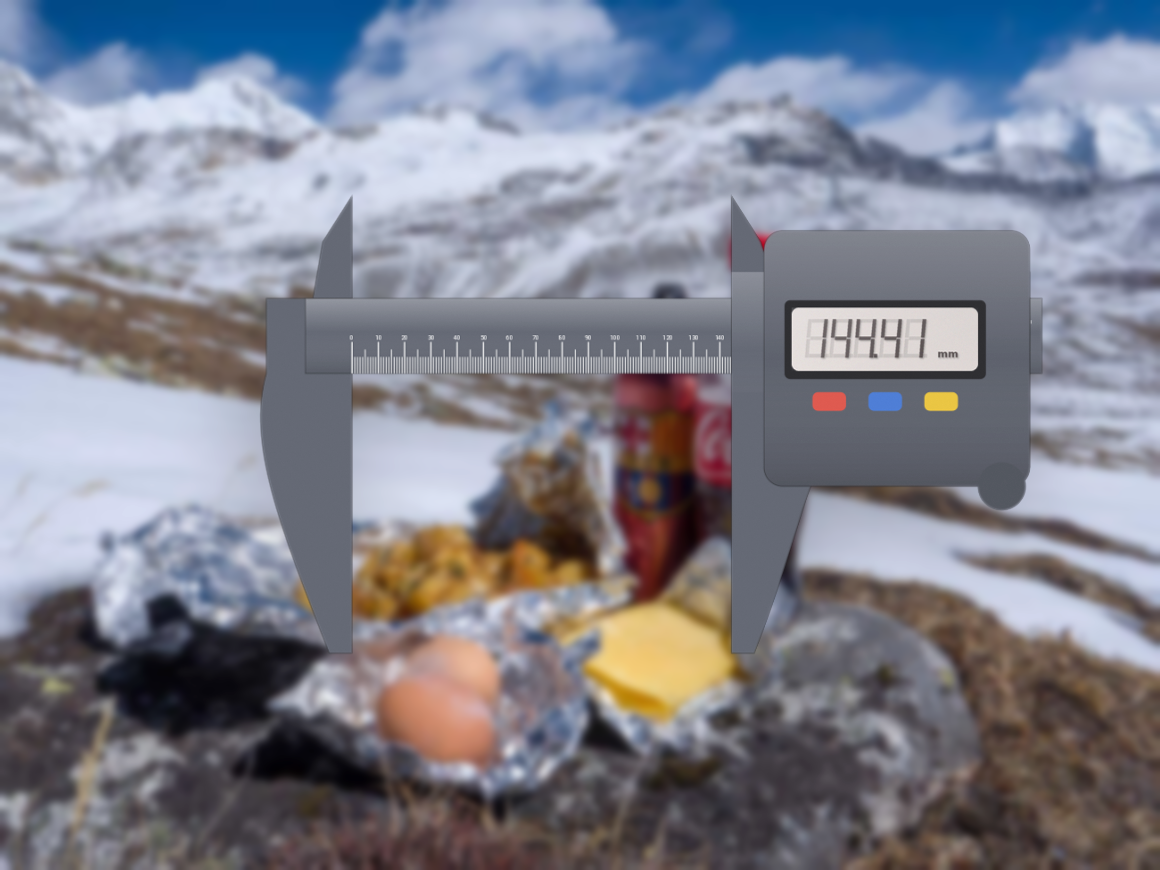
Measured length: 144.41 mm
